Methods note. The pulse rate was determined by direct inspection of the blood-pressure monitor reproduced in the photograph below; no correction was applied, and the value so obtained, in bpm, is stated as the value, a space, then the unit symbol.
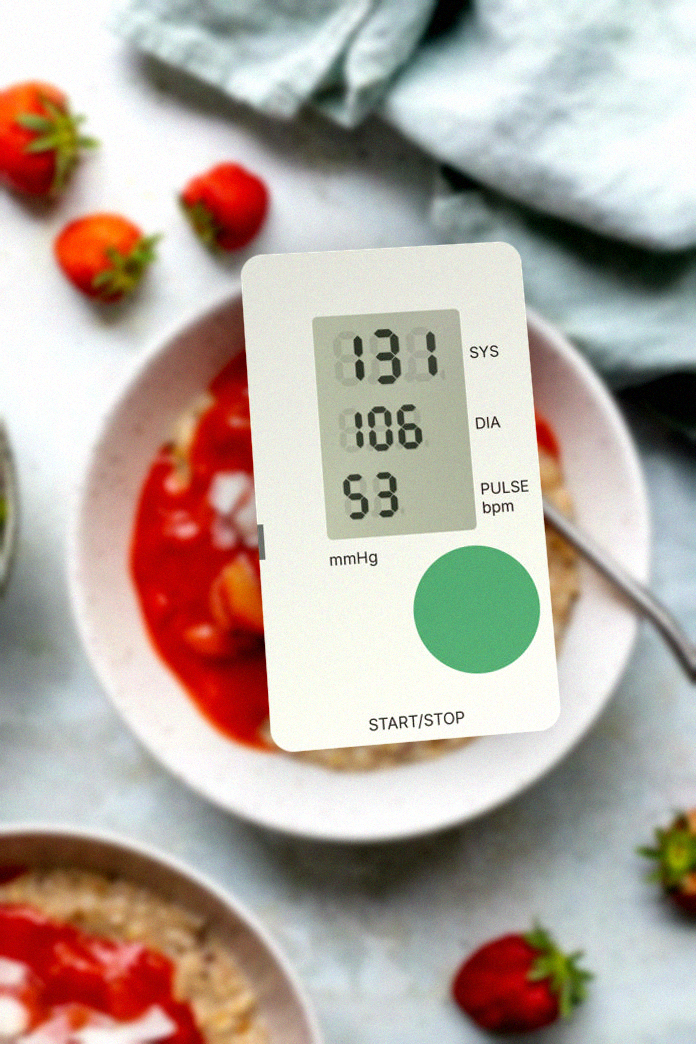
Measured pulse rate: 53 bpm
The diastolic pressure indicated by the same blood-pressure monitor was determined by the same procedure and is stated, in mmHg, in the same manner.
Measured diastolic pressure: 106 mmHg
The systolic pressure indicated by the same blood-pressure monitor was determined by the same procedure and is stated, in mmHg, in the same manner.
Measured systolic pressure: 131 mmHg
